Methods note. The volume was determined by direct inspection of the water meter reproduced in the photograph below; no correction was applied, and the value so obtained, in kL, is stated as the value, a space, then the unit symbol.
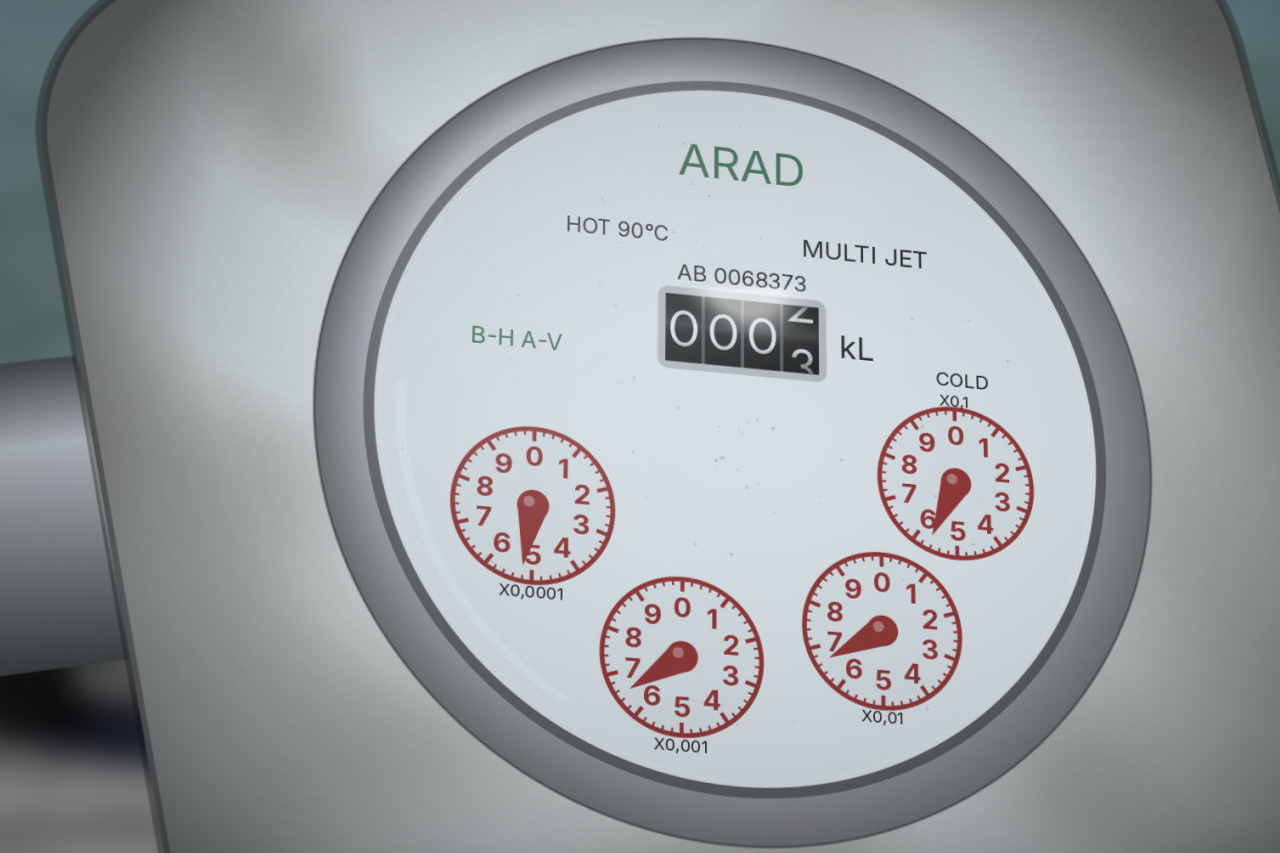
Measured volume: 2.5665 kL
